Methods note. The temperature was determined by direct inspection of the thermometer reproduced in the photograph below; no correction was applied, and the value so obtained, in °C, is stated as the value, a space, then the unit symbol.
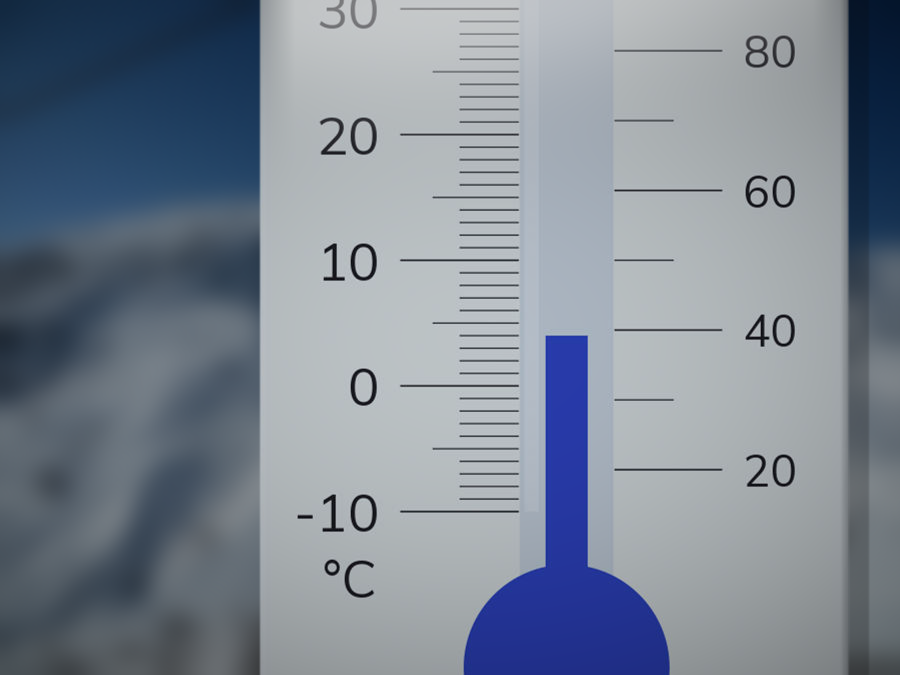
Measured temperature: 4 °C
